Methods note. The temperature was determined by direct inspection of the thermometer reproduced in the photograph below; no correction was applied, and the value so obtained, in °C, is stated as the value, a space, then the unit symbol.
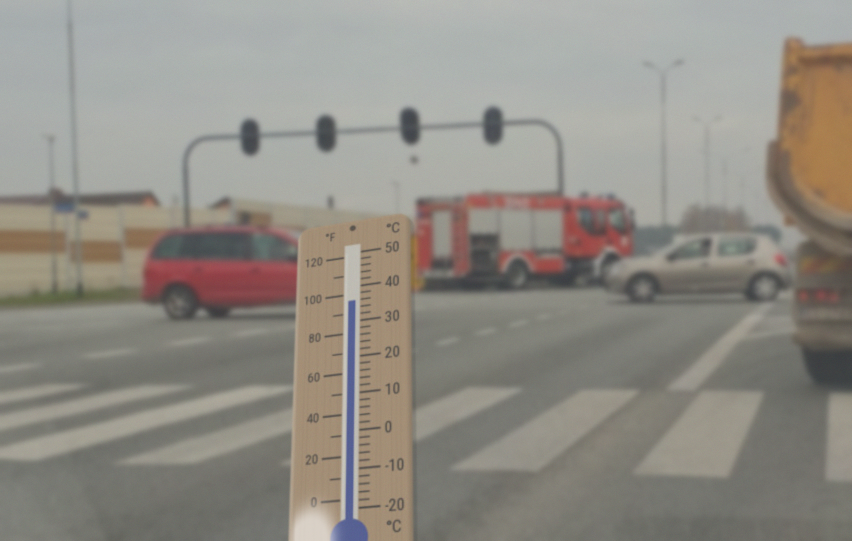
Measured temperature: 36 °C
